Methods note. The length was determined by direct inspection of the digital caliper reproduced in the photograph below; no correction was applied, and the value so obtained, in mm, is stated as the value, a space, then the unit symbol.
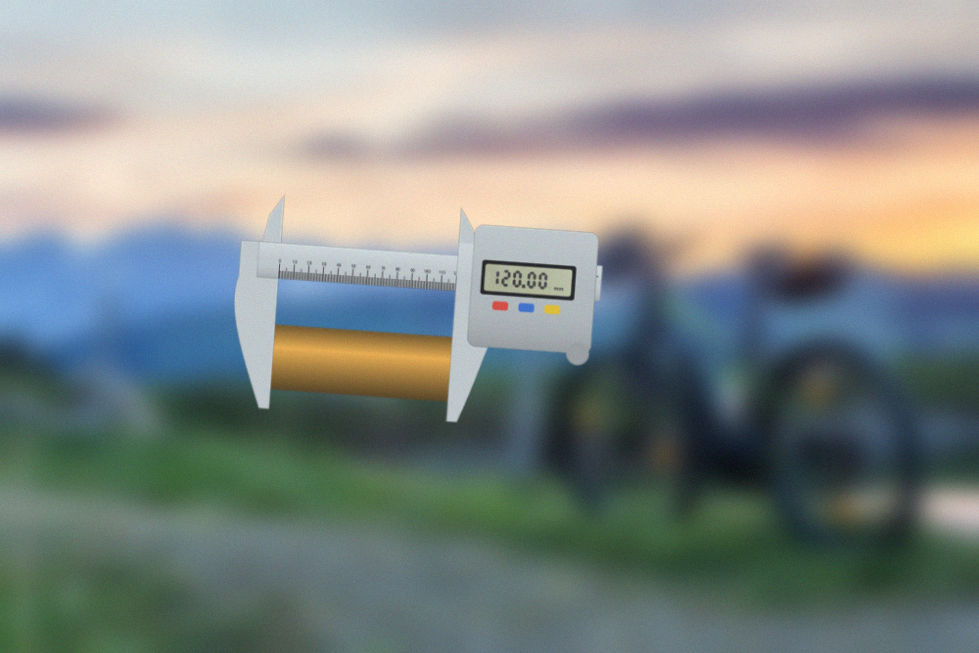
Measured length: 120.00 mm
